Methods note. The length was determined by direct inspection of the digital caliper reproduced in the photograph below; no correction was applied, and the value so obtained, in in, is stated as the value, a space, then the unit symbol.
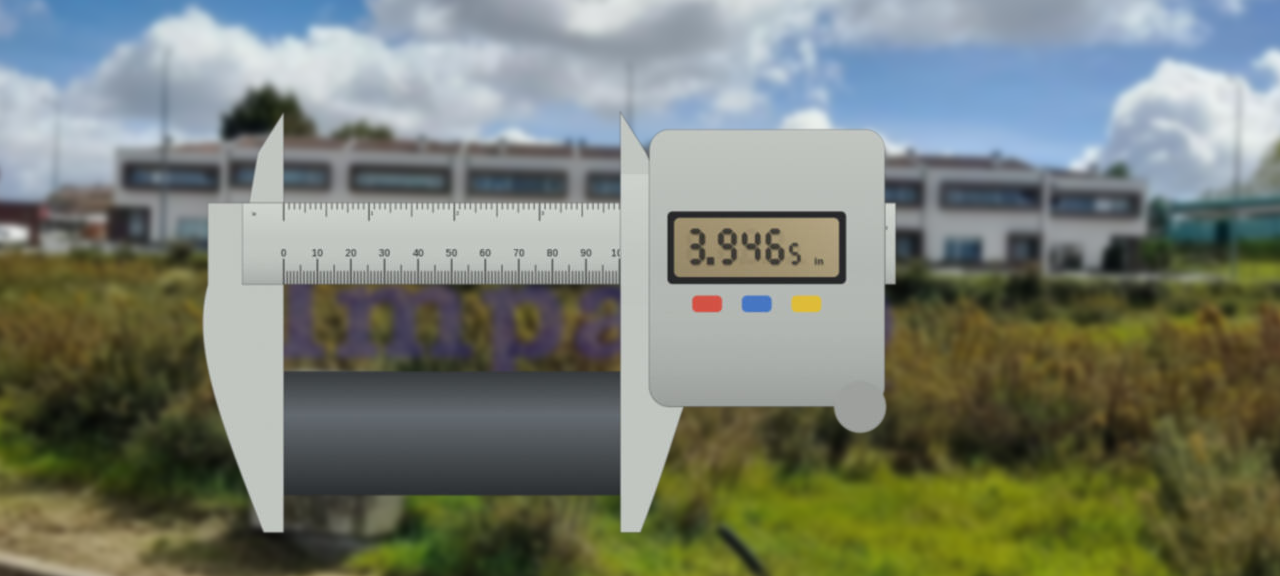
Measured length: 3.9465 in
